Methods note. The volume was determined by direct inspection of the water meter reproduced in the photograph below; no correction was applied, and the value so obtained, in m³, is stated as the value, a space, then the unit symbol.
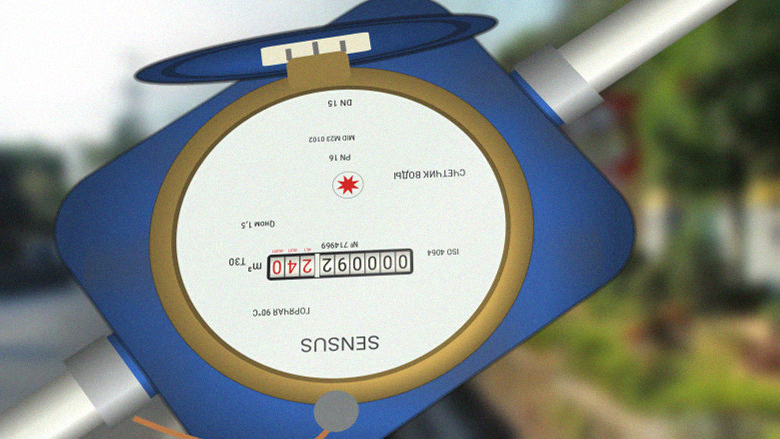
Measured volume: 92.240 m³
